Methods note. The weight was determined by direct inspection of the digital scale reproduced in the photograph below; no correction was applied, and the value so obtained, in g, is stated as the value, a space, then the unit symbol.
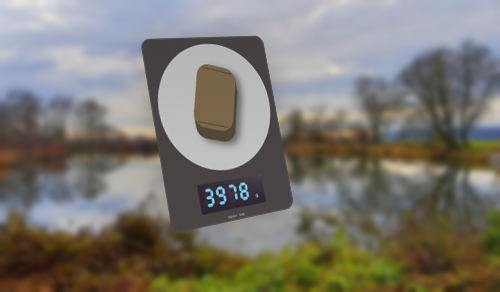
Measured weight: 3978 g
